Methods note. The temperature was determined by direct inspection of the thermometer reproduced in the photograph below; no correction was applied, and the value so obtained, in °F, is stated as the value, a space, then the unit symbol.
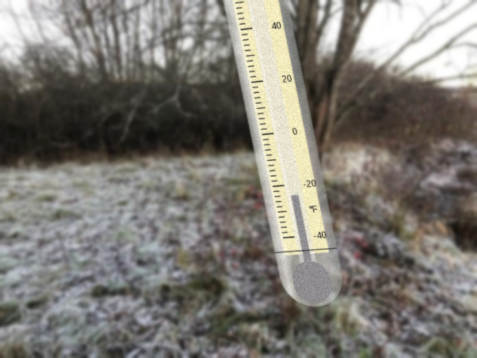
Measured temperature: -24 °F
